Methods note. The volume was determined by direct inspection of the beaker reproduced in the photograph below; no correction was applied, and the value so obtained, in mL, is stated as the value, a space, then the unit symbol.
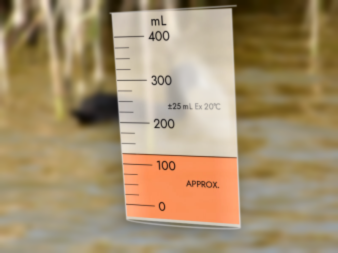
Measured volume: 125 mL
